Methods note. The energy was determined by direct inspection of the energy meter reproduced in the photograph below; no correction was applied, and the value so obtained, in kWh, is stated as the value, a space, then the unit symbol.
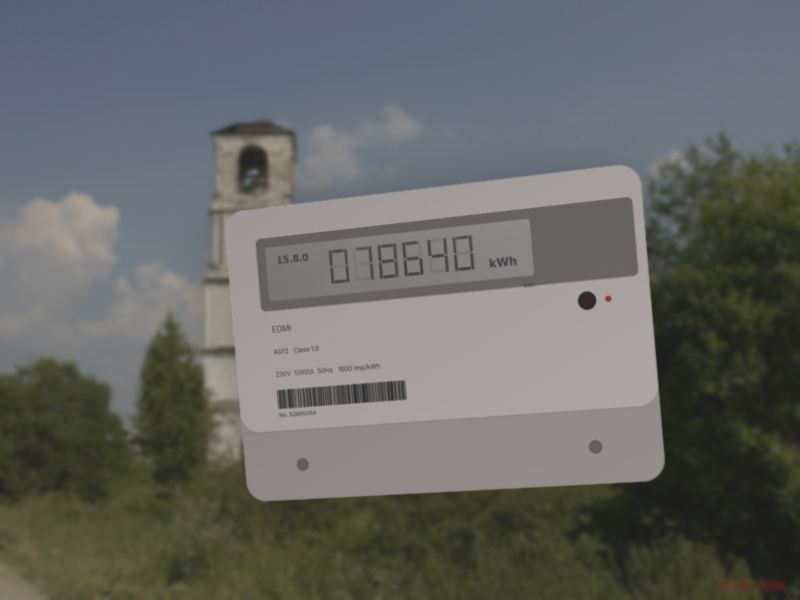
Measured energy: 78640 kWh
